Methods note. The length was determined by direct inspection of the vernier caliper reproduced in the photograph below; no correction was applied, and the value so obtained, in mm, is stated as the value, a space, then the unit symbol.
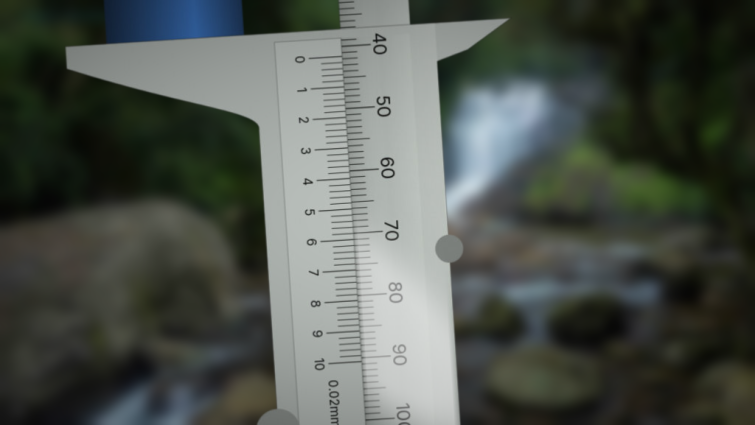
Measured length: 41.6 mm
